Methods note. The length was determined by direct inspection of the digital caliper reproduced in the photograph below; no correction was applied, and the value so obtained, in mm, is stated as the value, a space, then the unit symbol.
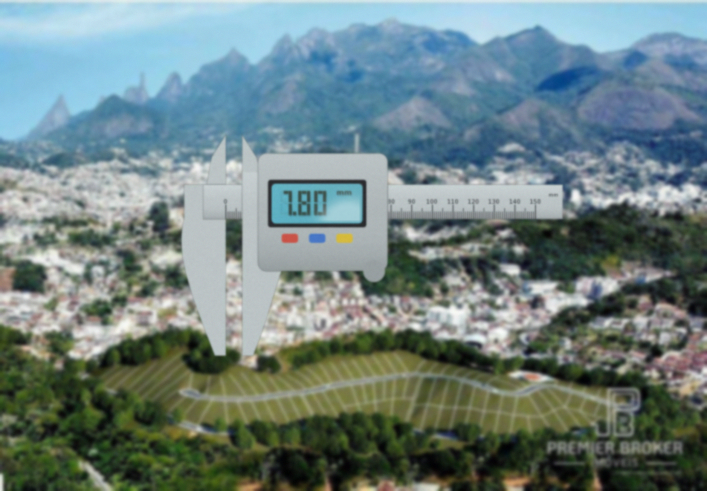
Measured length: 7.80 mm
